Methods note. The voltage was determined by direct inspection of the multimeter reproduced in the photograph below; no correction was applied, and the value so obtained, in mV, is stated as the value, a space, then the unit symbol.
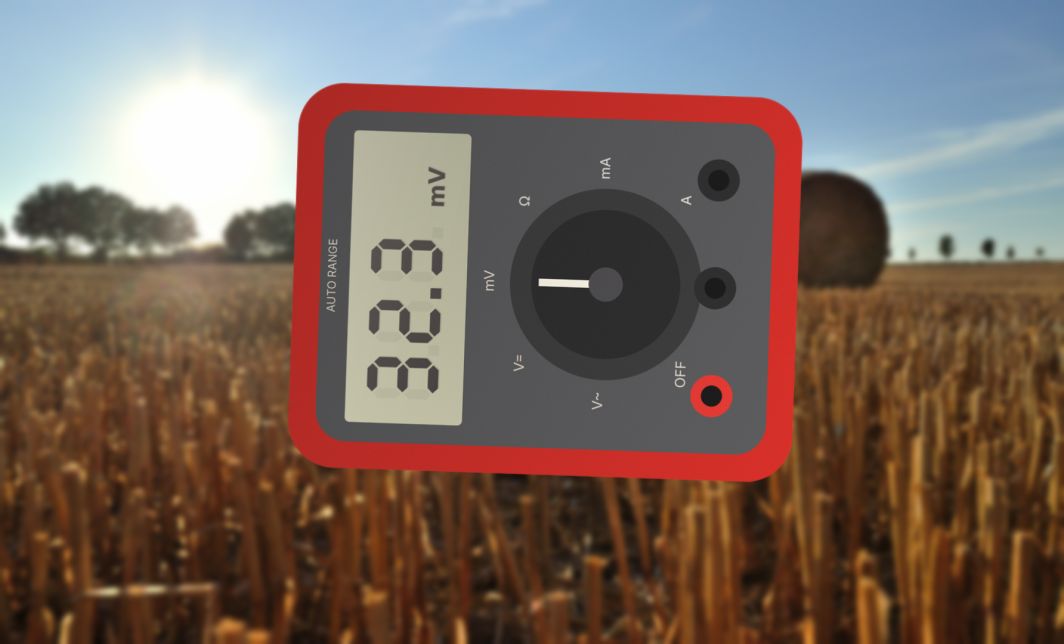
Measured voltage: 32.3 mV
